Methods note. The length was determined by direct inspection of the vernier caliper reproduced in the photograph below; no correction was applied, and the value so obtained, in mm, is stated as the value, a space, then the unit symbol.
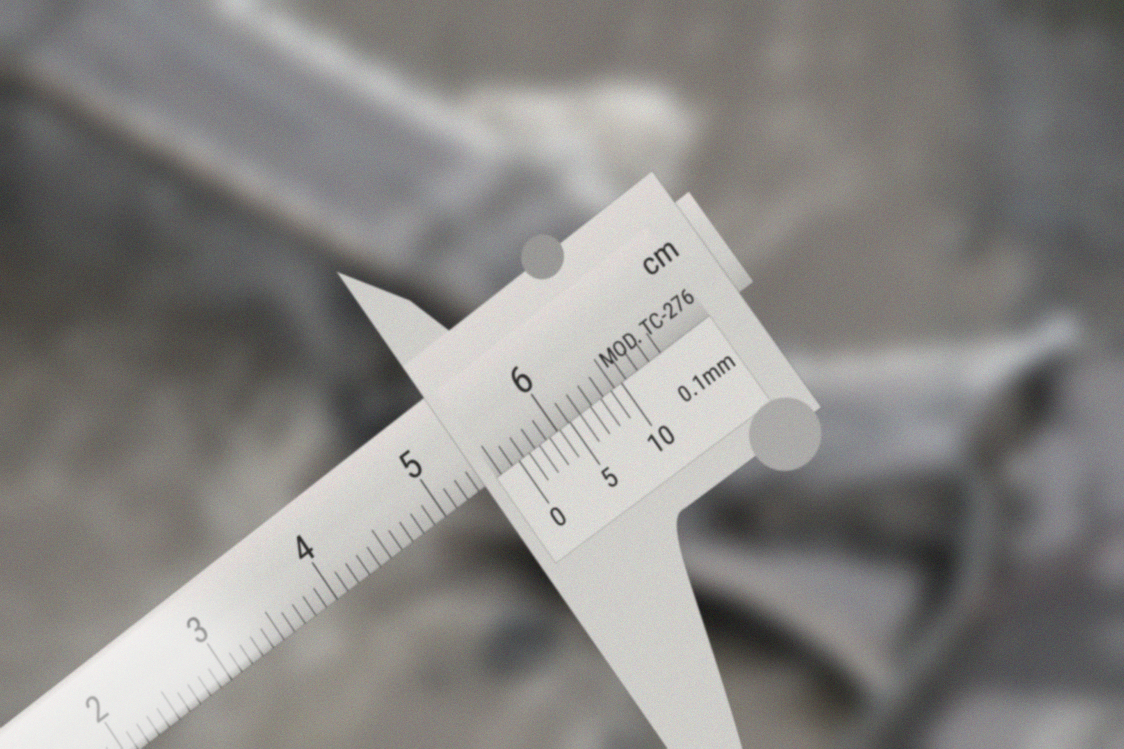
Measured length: 56.6 mm
